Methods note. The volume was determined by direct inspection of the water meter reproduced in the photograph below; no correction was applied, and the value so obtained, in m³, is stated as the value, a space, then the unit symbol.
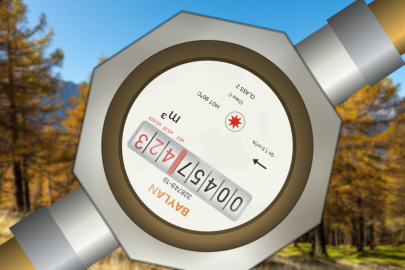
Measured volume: 457.423 m³
